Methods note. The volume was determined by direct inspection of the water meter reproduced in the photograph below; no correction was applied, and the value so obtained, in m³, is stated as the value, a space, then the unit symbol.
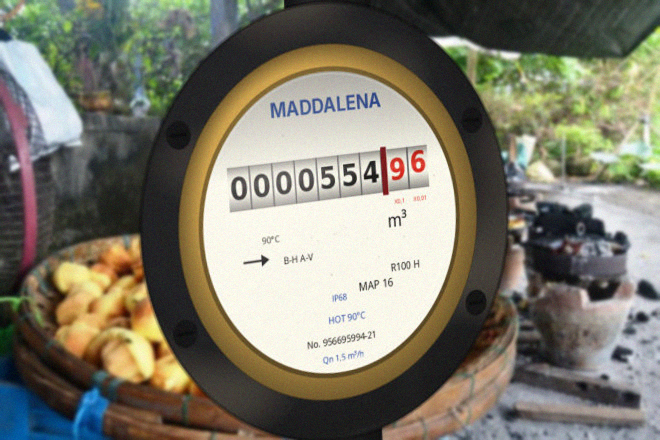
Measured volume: 554.96 m³
